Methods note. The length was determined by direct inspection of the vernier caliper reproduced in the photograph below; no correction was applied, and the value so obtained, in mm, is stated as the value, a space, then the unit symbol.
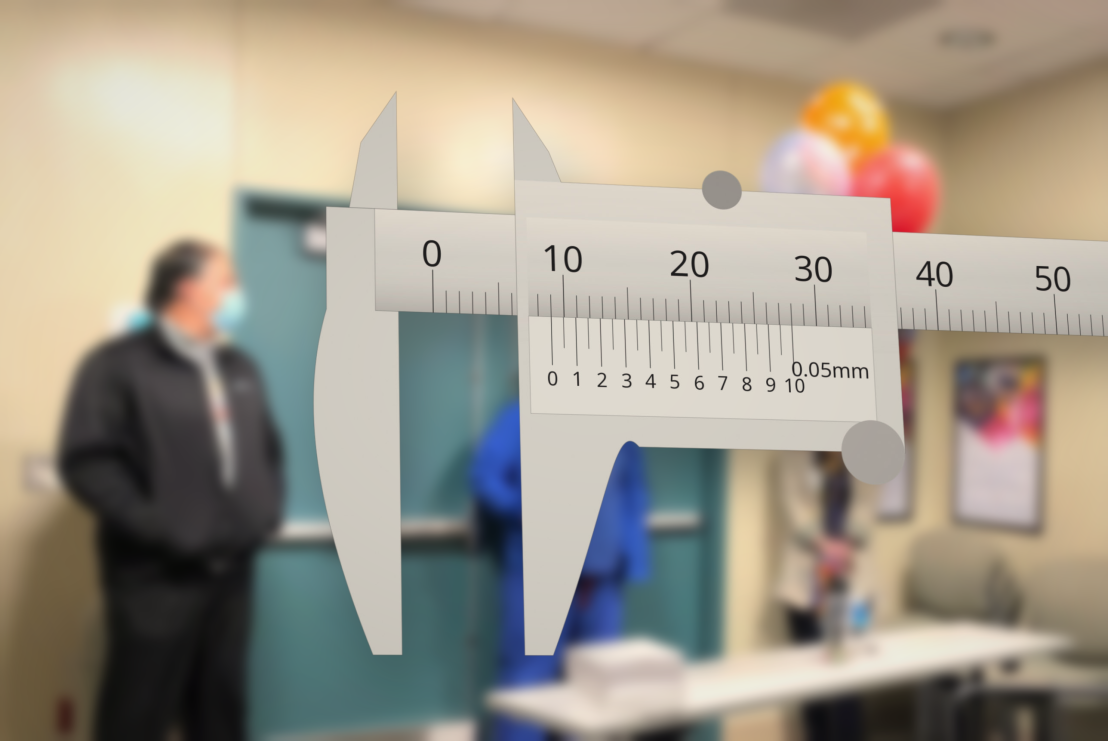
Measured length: 9.0 mm
